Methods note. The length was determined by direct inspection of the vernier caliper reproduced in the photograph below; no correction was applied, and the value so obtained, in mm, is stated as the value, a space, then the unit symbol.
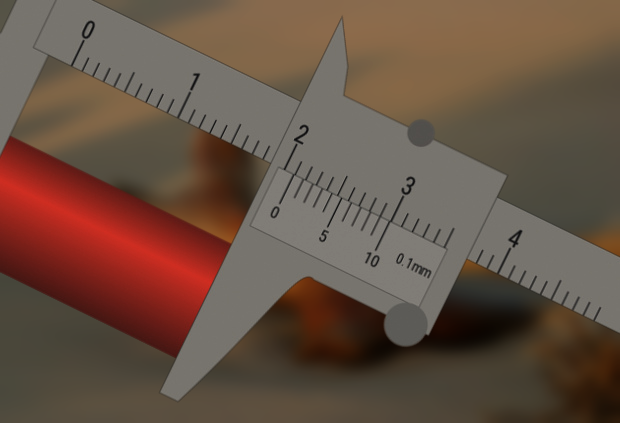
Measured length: 20.9 mm
